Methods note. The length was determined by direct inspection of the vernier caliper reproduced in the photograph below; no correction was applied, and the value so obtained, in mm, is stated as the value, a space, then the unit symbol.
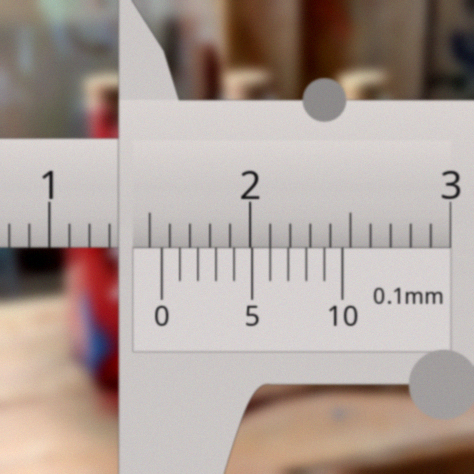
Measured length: 15.6 mm
